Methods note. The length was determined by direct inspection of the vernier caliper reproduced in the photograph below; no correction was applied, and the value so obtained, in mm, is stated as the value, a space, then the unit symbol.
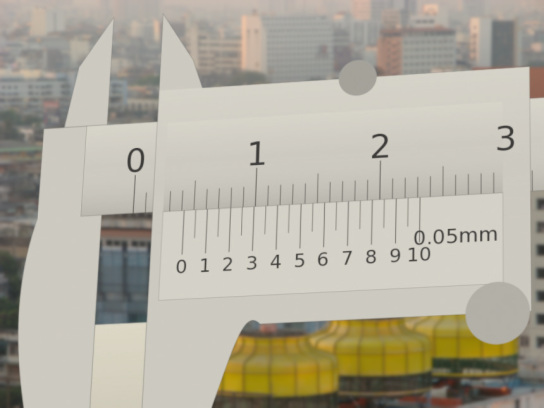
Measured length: 4.2 mm
